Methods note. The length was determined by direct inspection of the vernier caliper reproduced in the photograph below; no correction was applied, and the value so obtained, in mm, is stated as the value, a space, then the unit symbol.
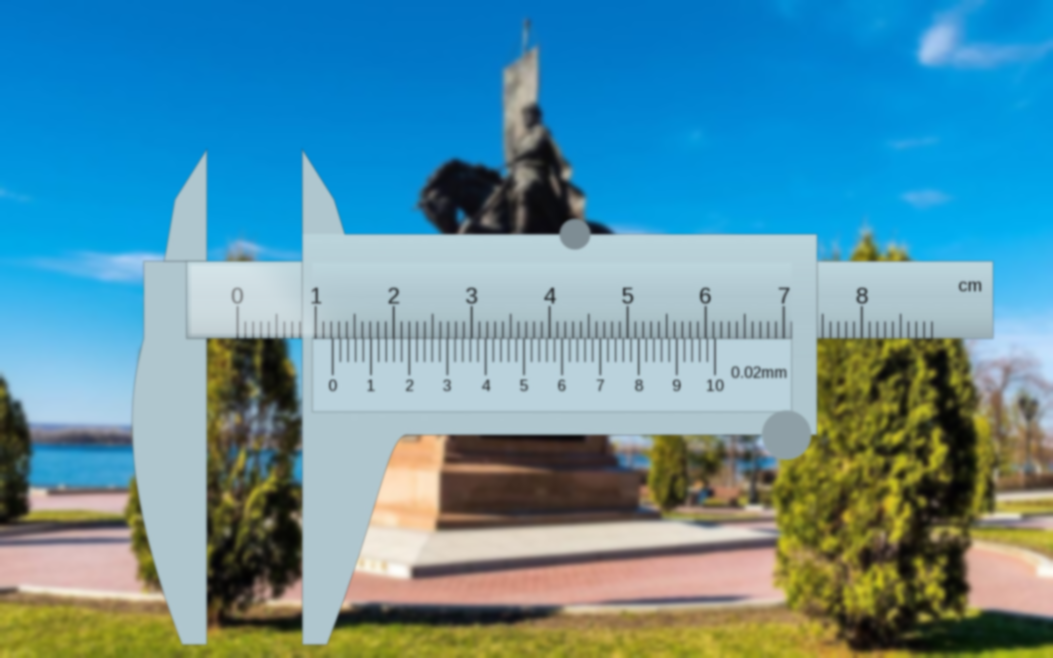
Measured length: 12.2 mm
